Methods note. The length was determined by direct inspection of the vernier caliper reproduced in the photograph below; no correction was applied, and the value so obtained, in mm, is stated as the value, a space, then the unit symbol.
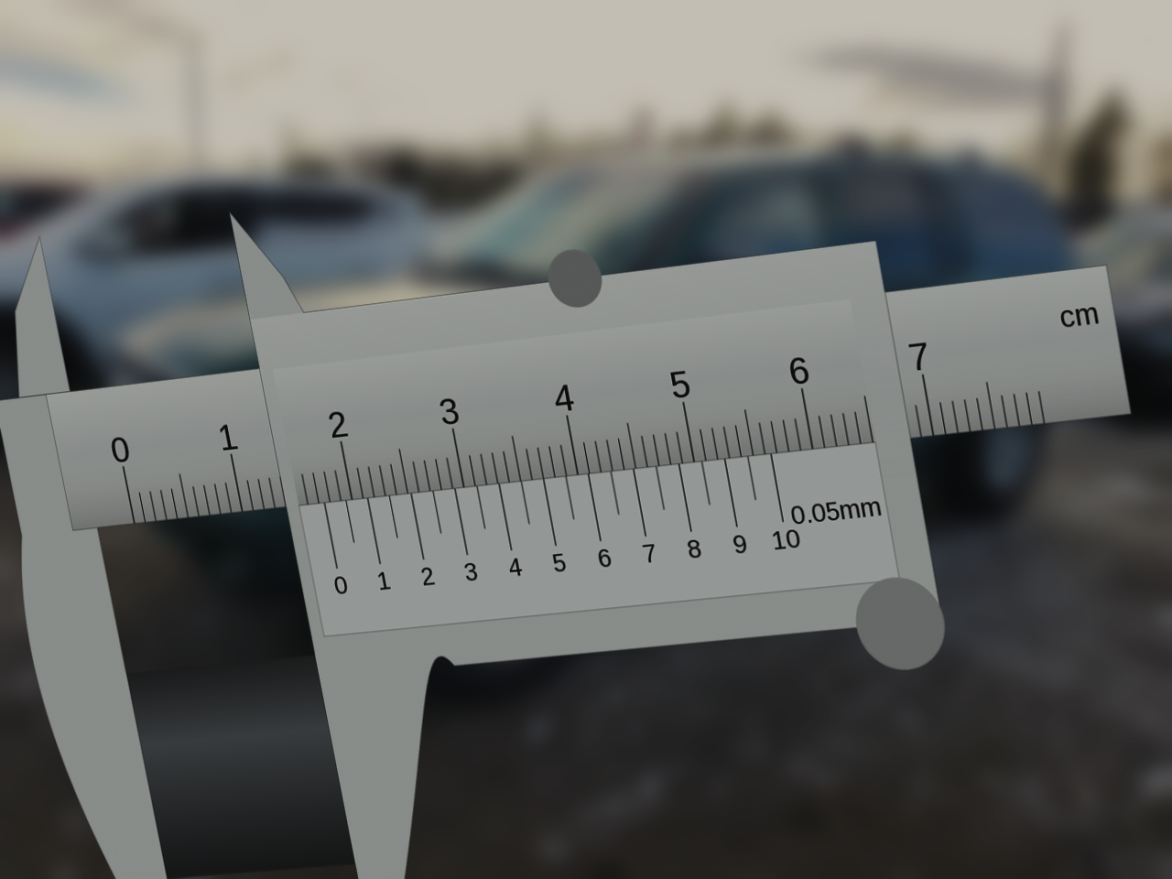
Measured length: 17.5 mm
